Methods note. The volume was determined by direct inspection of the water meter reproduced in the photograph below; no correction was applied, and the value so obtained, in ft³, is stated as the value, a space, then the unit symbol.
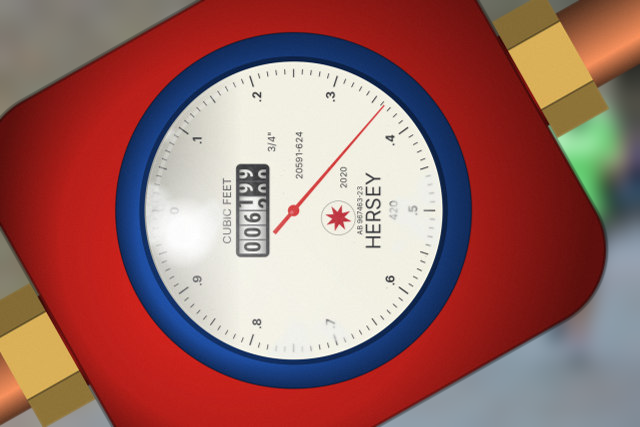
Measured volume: 6199.36 ft³
